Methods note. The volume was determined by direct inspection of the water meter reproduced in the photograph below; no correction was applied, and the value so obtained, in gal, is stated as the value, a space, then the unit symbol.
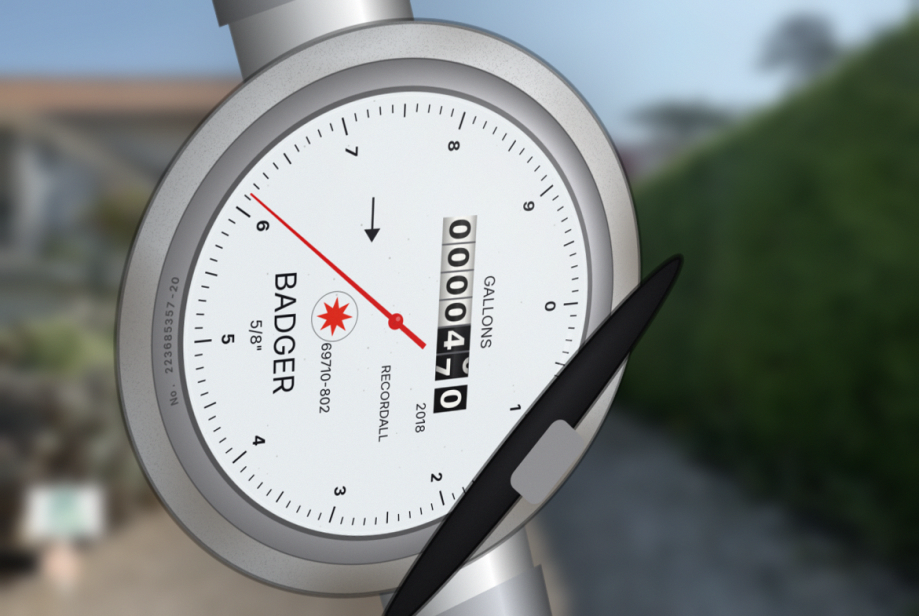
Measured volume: 466.1 gal
